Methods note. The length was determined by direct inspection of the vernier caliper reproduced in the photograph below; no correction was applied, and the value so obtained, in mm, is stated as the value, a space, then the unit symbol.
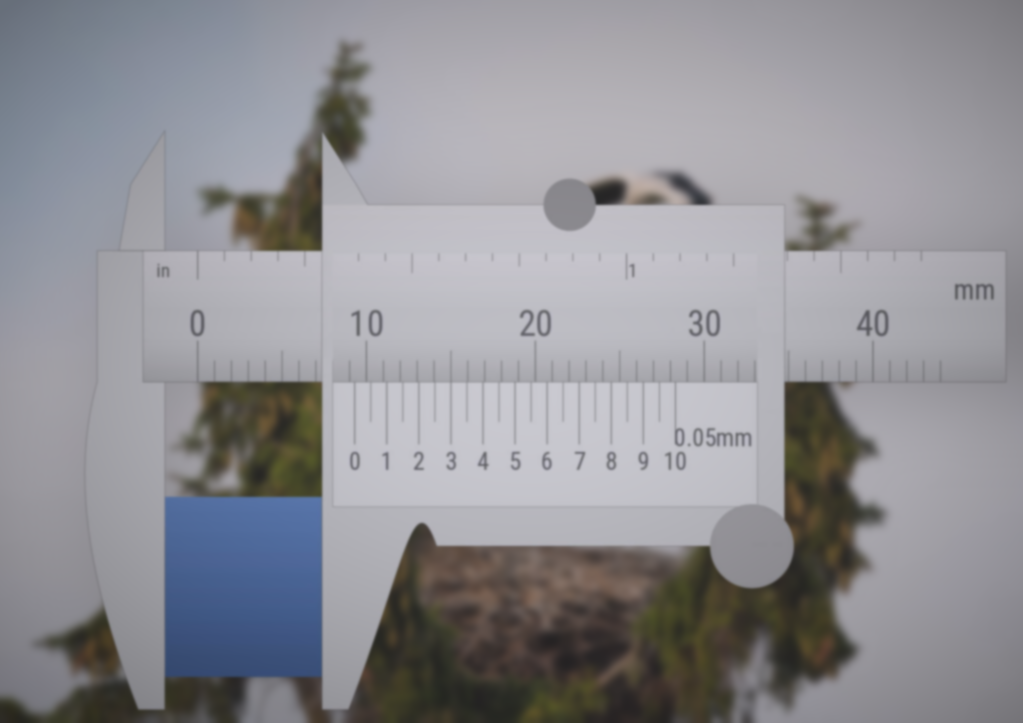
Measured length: 9.3 mm
